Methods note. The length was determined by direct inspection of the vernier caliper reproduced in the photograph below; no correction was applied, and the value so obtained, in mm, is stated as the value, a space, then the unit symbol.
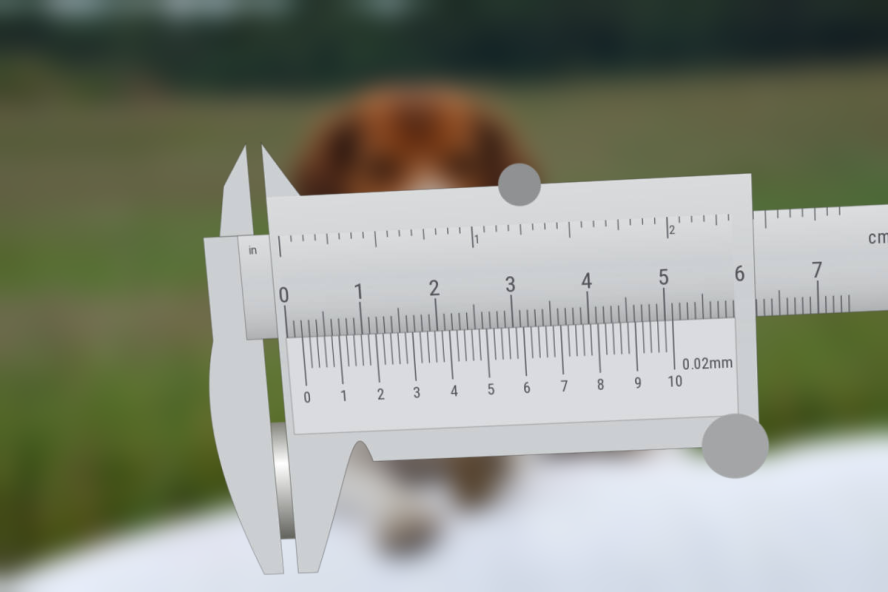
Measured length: 2.0 mm
